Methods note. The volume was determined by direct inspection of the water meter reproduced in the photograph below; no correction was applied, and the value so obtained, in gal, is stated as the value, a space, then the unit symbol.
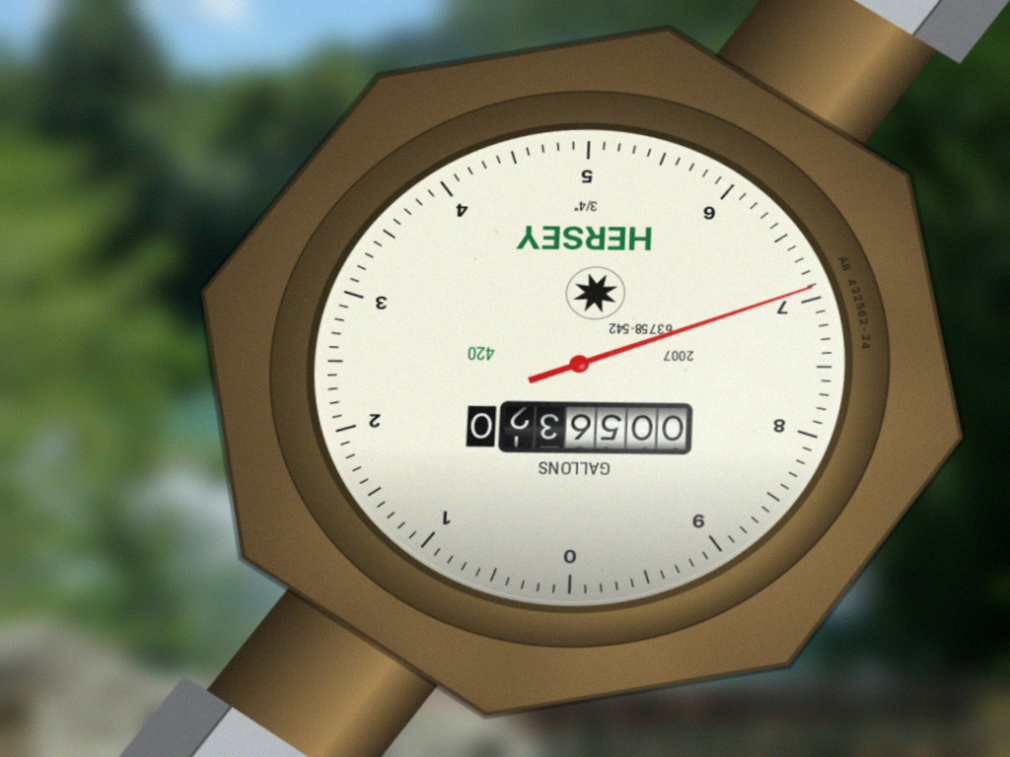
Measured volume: 56316.9 gal
